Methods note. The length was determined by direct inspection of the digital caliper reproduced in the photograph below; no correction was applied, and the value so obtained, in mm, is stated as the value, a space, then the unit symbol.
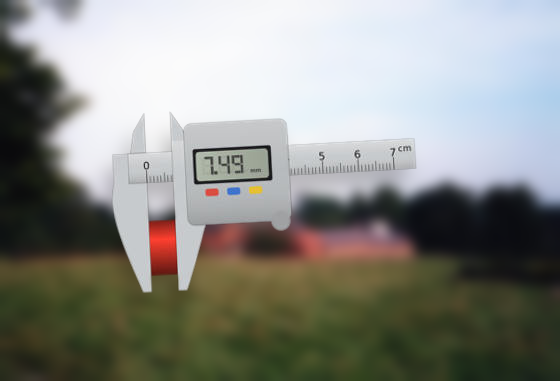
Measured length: 7.49 mm
